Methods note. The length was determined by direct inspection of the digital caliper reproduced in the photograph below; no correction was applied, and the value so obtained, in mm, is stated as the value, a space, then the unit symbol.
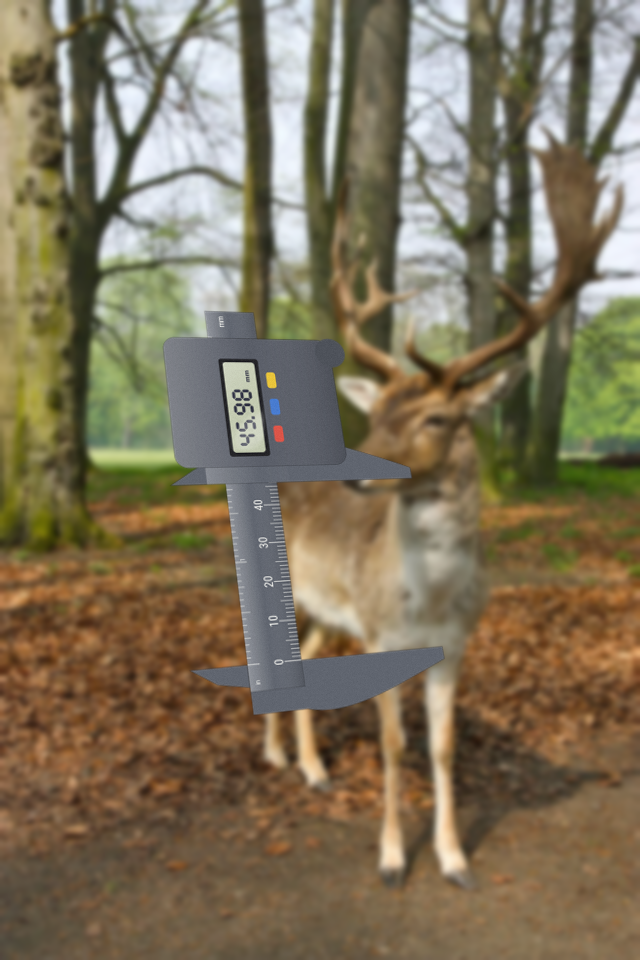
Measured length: 45.98 mm
